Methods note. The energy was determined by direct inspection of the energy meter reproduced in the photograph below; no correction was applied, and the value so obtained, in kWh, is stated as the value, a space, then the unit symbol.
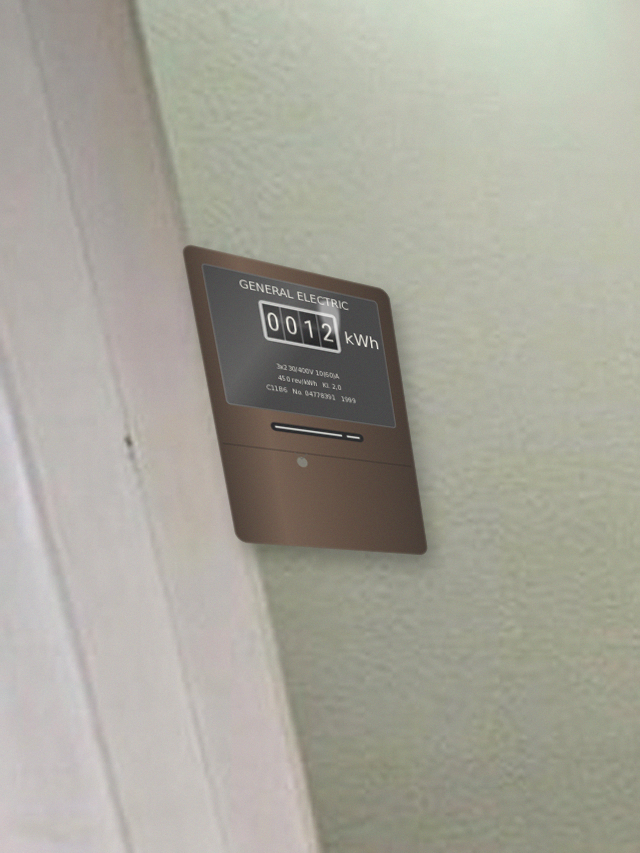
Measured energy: 12 kWh
